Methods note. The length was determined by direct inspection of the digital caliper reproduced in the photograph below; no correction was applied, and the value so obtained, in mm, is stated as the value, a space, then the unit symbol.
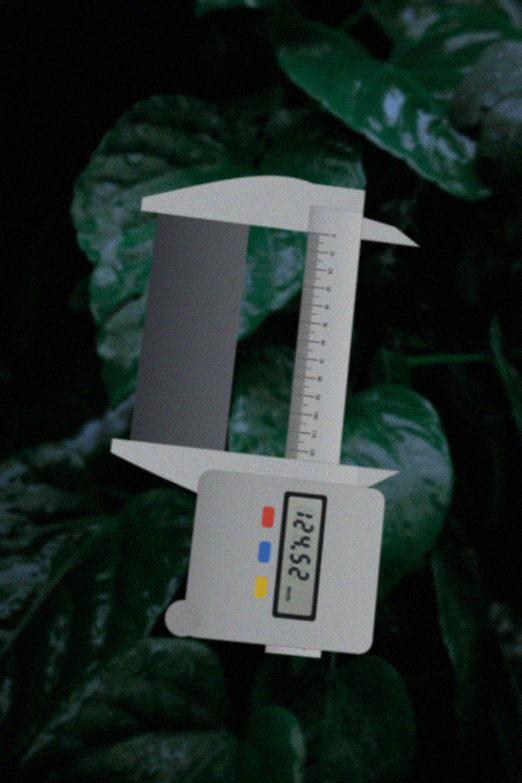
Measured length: 124.52 mm
